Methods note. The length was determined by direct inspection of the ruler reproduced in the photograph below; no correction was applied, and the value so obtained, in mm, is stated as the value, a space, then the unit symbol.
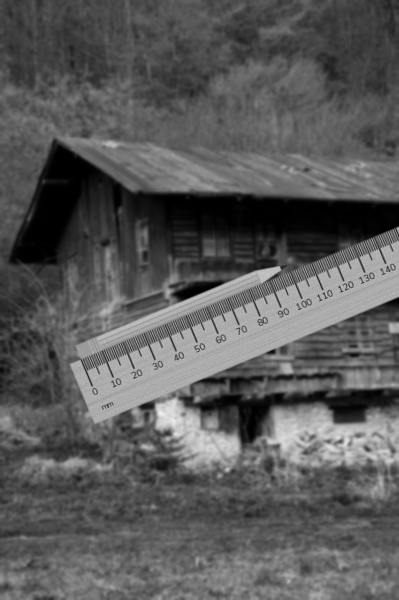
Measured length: 100 mm
